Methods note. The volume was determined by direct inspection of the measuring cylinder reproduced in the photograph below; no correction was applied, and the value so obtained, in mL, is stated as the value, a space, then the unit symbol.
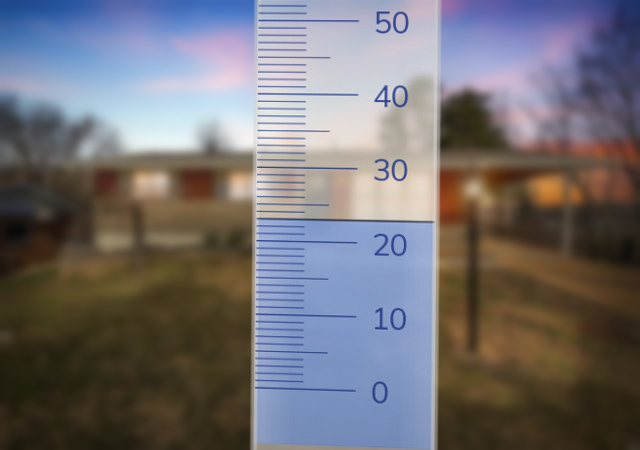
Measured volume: 23 mL
